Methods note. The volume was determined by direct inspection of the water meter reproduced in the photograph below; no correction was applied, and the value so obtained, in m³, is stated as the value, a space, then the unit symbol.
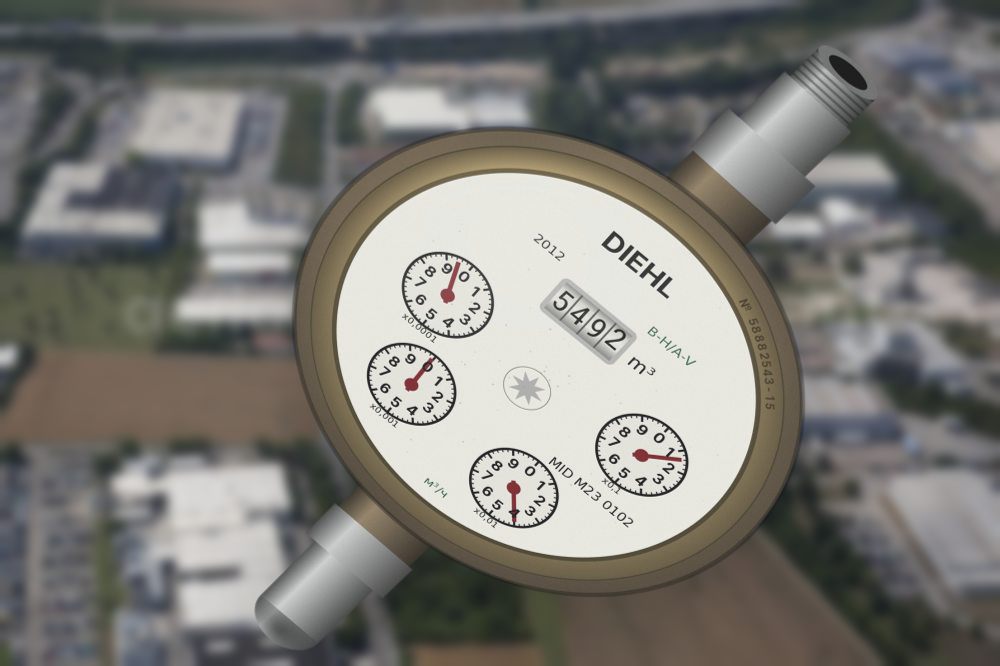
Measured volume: 5492.1399 m³
